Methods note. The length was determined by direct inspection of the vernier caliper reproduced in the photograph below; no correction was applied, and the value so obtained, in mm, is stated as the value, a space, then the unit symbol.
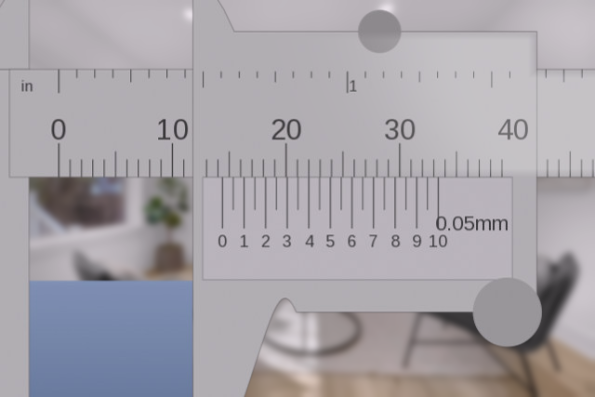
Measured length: 14.4 mm
